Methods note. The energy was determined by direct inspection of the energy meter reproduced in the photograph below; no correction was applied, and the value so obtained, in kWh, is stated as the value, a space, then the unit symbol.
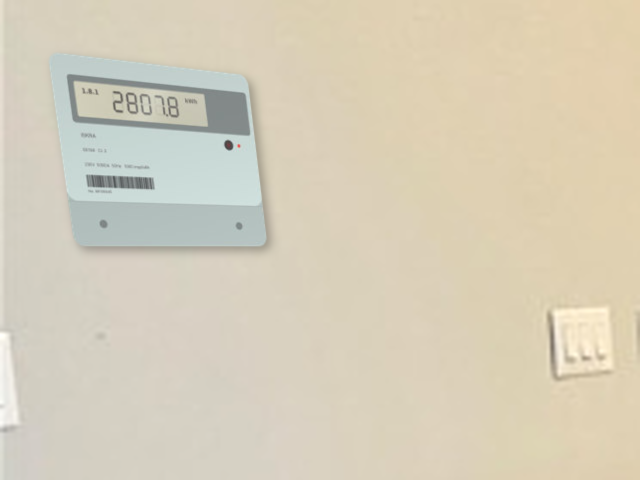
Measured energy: 2807.8 kWh
